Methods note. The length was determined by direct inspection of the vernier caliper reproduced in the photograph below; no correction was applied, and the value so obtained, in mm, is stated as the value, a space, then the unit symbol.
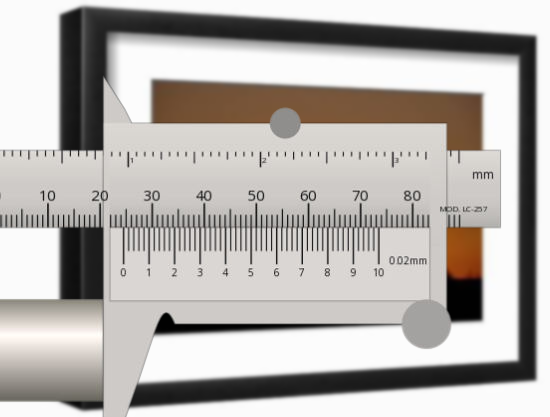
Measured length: 24.5 mm
